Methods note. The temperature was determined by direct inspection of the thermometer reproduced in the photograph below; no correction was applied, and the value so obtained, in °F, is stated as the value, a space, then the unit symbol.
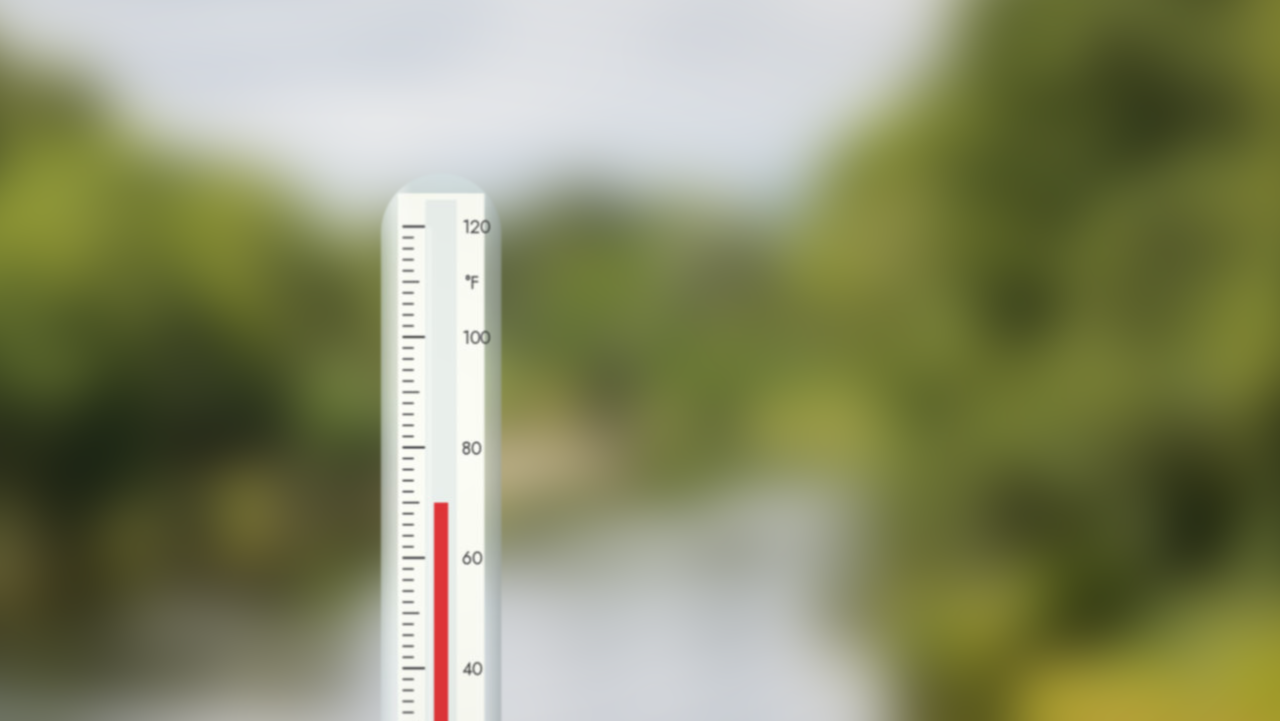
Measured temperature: 70 °F
